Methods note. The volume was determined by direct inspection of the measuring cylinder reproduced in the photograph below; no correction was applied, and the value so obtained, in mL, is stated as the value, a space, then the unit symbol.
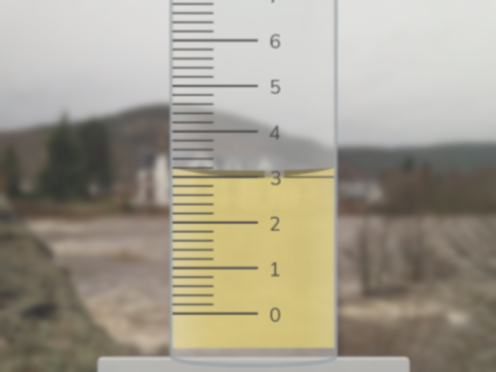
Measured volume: 3 mL
